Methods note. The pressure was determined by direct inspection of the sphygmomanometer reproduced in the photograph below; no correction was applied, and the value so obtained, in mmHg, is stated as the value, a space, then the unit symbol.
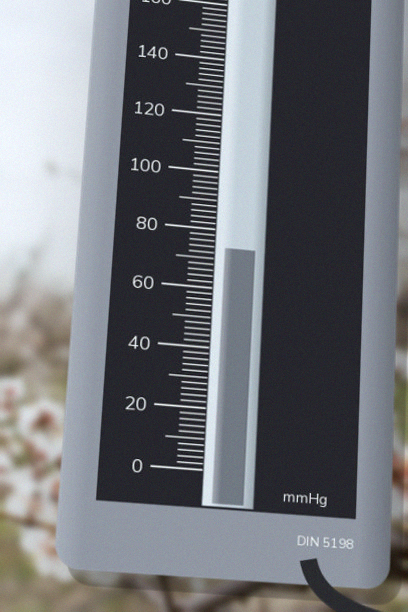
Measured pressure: 74 mmHg
